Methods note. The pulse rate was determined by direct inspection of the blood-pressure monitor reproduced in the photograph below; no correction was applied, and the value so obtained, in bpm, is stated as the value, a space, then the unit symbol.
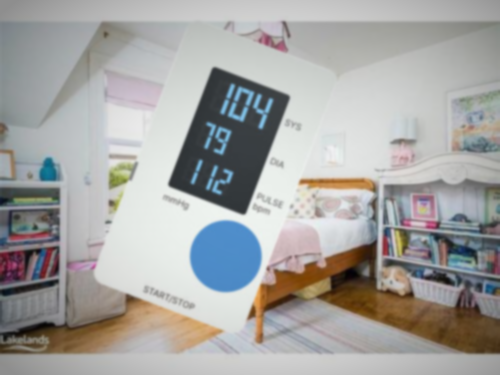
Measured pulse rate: 112 bpm
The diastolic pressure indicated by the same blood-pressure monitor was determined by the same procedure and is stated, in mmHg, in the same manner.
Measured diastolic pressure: 79 mmHg
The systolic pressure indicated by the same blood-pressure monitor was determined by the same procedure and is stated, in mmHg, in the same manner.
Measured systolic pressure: 104 mmHg
